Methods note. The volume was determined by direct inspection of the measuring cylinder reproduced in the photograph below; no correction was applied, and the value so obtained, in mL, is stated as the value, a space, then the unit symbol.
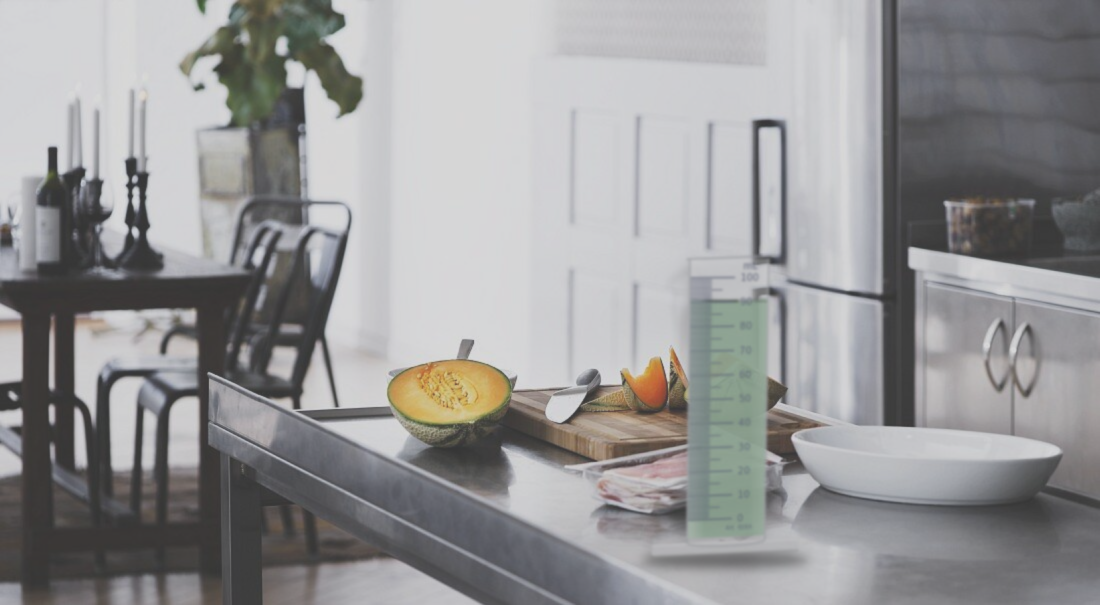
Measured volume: 90 mL
